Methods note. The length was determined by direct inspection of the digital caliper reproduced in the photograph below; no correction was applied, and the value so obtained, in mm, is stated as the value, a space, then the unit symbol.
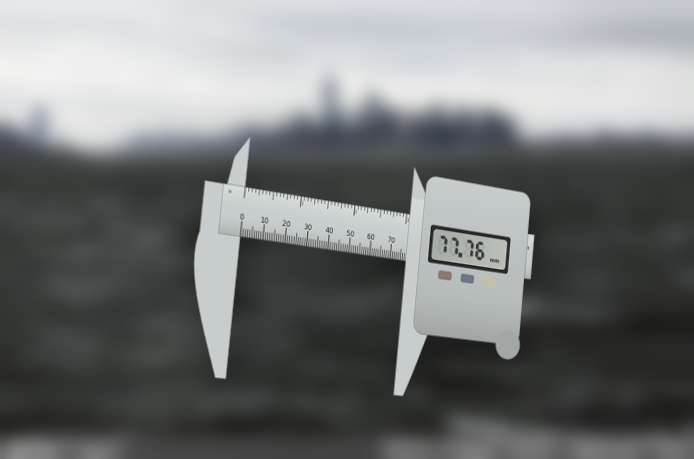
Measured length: 77.76 mm
